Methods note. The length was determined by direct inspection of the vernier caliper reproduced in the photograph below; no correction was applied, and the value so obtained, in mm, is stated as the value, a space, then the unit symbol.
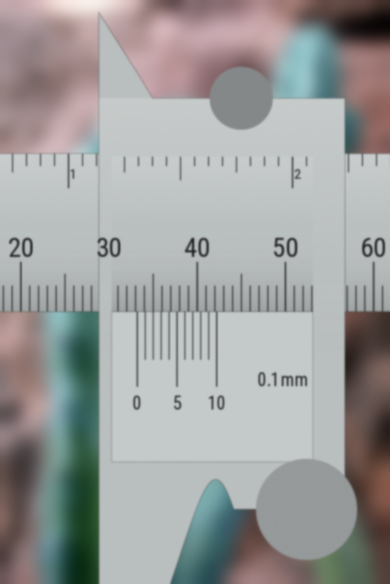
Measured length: 33.2 mm
